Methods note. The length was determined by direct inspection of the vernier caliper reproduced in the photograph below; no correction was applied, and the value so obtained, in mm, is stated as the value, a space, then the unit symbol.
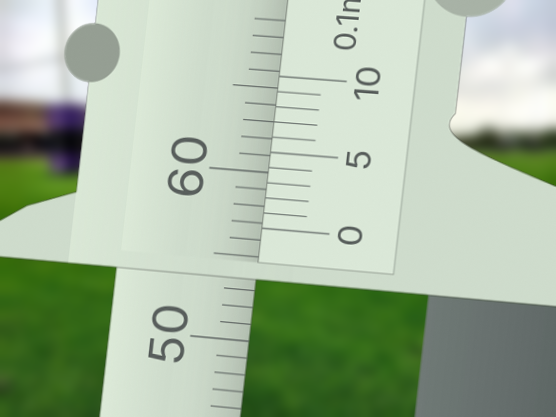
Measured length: 56.7 mm
